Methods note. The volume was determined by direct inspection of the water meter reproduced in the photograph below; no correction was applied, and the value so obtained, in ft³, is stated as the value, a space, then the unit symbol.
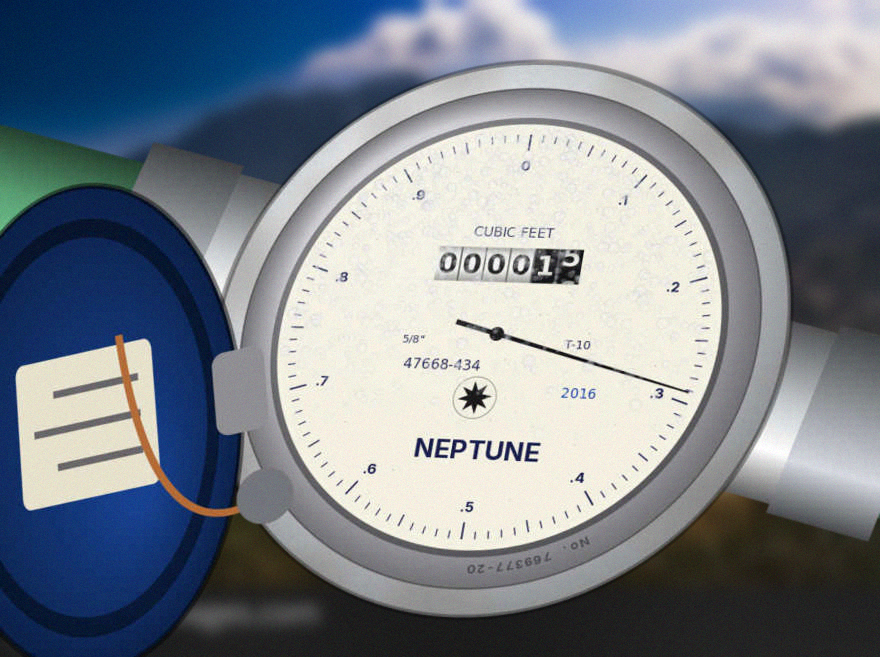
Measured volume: 15.29 ft³
